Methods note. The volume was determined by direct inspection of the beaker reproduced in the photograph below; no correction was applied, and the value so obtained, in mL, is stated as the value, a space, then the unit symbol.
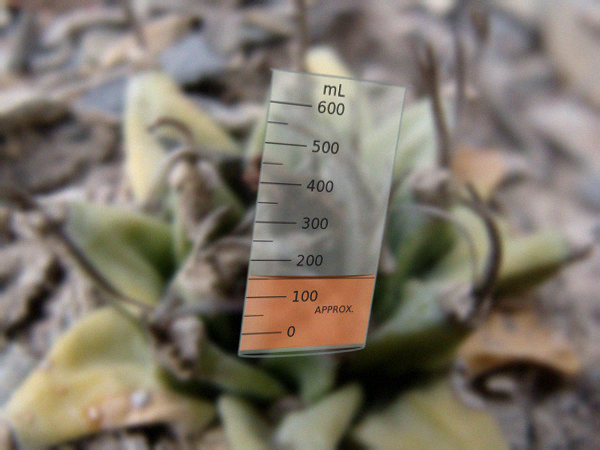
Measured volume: 150 mL
